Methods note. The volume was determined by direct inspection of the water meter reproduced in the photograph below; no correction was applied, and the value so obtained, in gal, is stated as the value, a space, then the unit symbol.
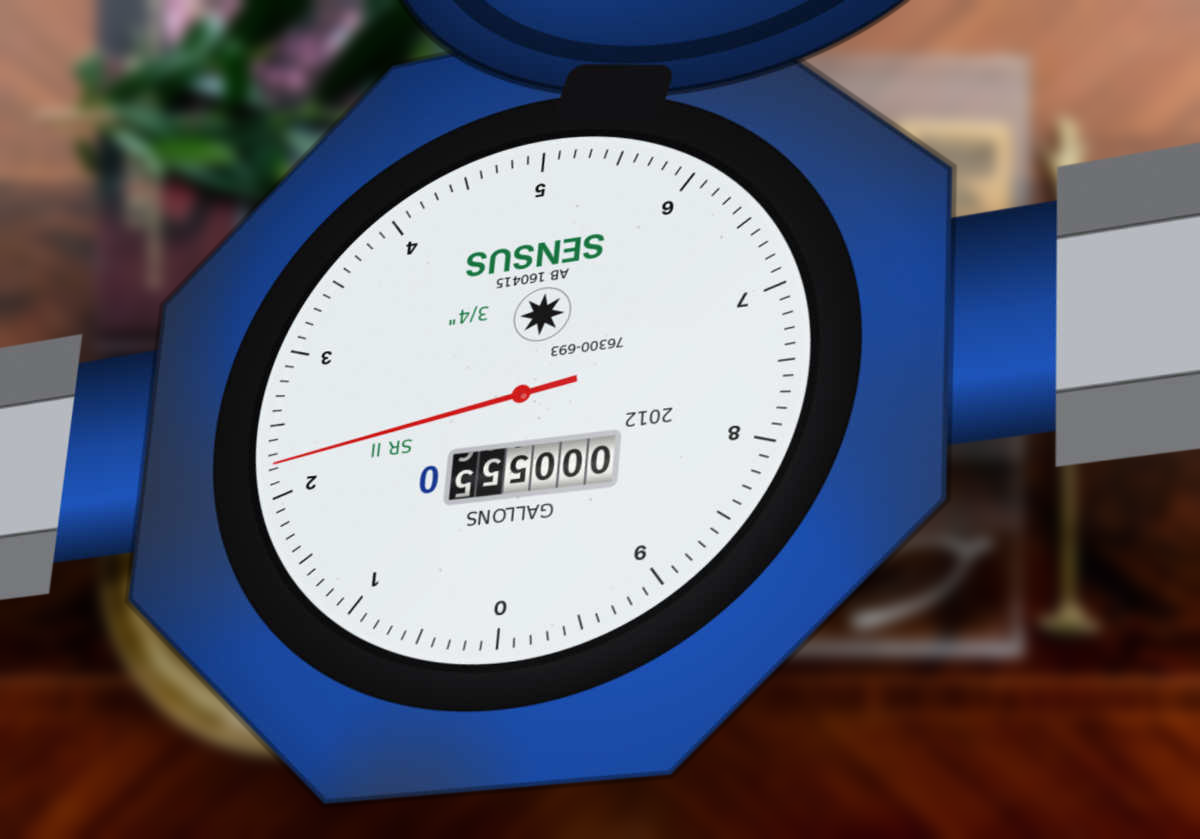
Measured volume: 5552.2 gal
